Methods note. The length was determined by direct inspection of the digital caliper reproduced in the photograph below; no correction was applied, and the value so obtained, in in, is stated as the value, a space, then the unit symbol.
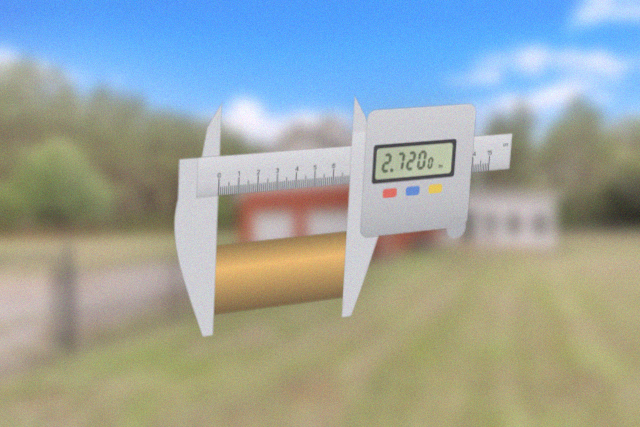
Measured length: 2.7200 in
